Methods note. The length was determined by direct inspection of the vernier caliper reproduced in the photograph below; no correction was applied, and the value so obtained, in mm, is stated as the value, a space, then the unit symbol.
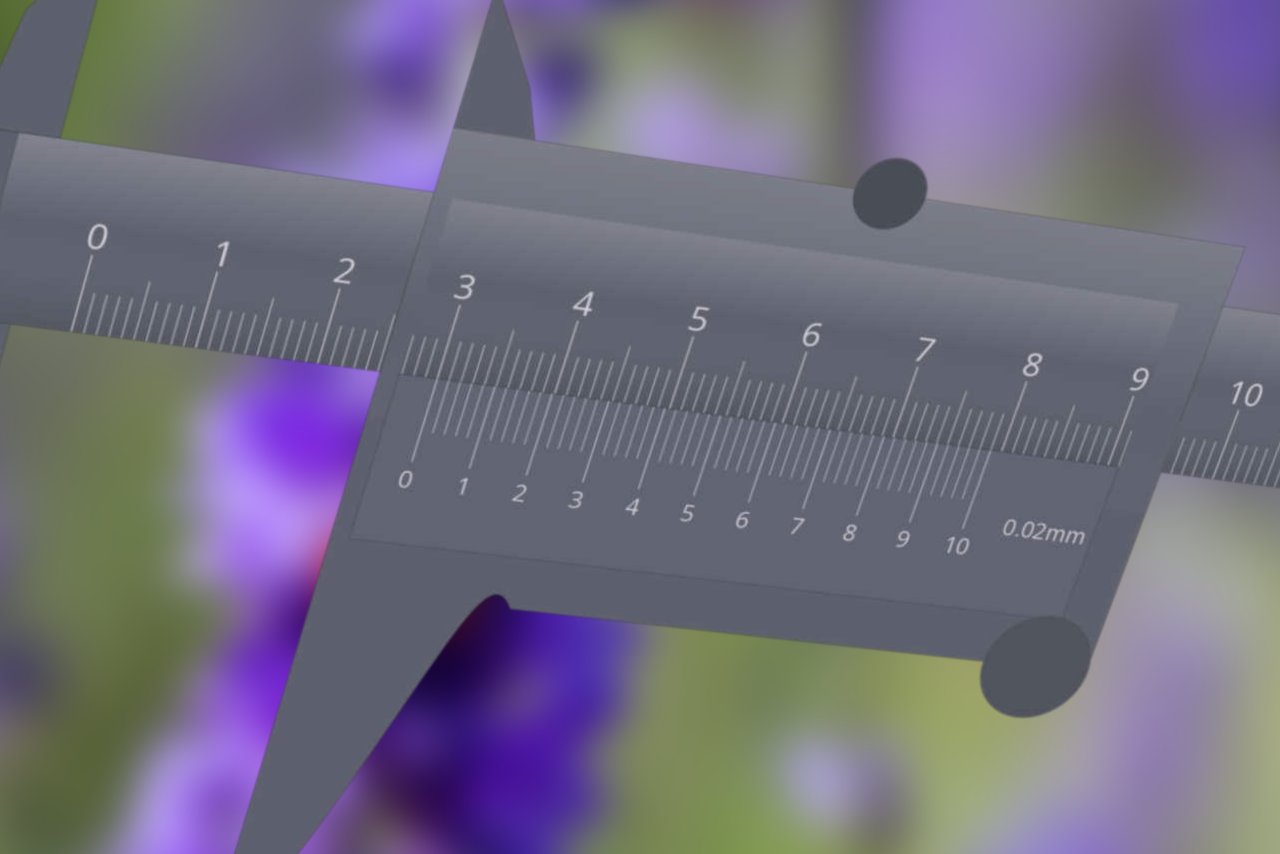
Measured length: 30.0 mm
